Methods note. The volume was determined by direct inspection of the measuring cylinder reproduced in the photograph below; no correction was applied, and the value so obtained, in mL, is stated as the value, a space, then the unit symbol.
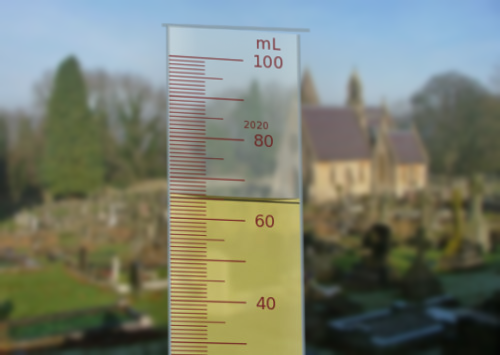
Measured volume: 65 mL
